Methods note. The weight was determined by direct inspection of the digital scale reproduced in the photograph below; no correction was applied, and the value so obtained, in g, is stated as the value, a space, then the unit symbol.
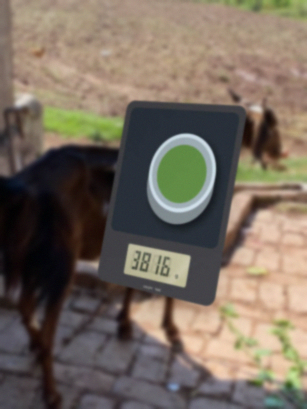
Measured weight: 3816 g
